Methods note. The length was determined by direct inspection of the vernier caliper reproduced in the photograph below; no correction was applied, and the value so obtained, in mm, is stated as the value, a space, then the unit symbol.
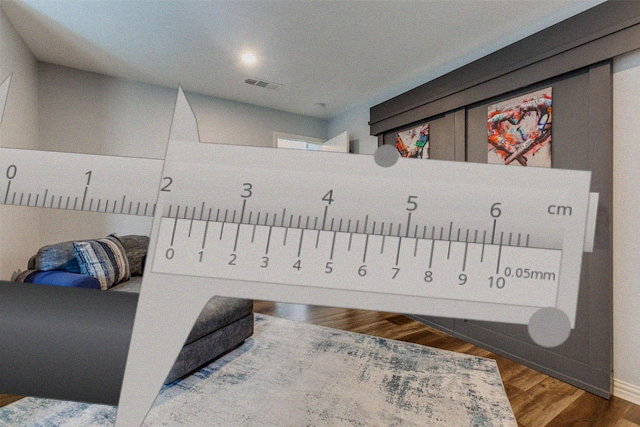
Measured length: 22.0 mm
